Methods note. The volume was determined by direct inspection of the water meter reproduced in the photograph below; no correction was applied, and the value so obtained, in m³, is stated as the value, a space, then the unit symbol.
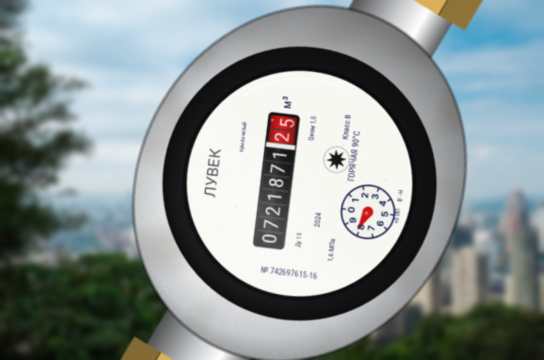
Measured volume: 721871.248 m³
